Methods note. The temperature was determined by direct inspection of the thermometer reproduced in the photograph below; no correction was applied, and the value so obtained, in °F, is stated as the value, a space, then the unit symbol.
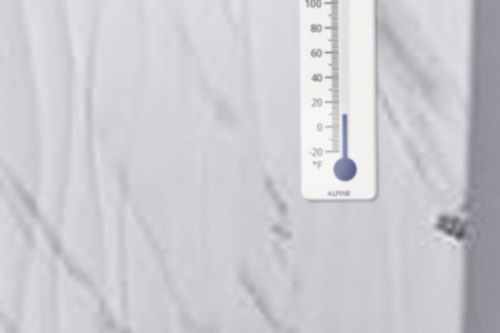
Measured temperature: 10 °F
